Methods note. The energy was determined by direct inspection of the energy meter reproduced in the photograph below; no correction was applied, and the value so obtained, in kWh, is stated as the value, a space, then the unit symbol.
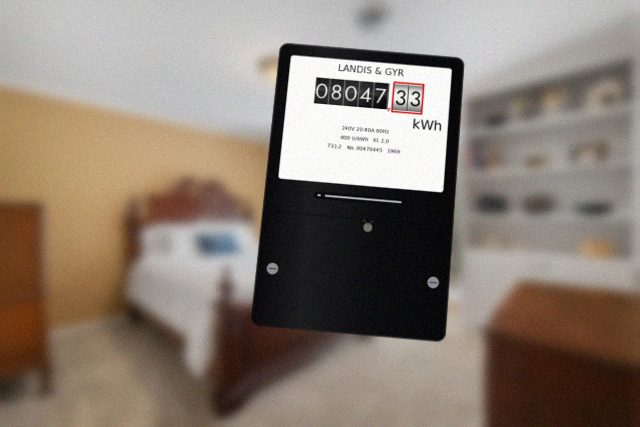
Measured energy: 8047.33 kWh
